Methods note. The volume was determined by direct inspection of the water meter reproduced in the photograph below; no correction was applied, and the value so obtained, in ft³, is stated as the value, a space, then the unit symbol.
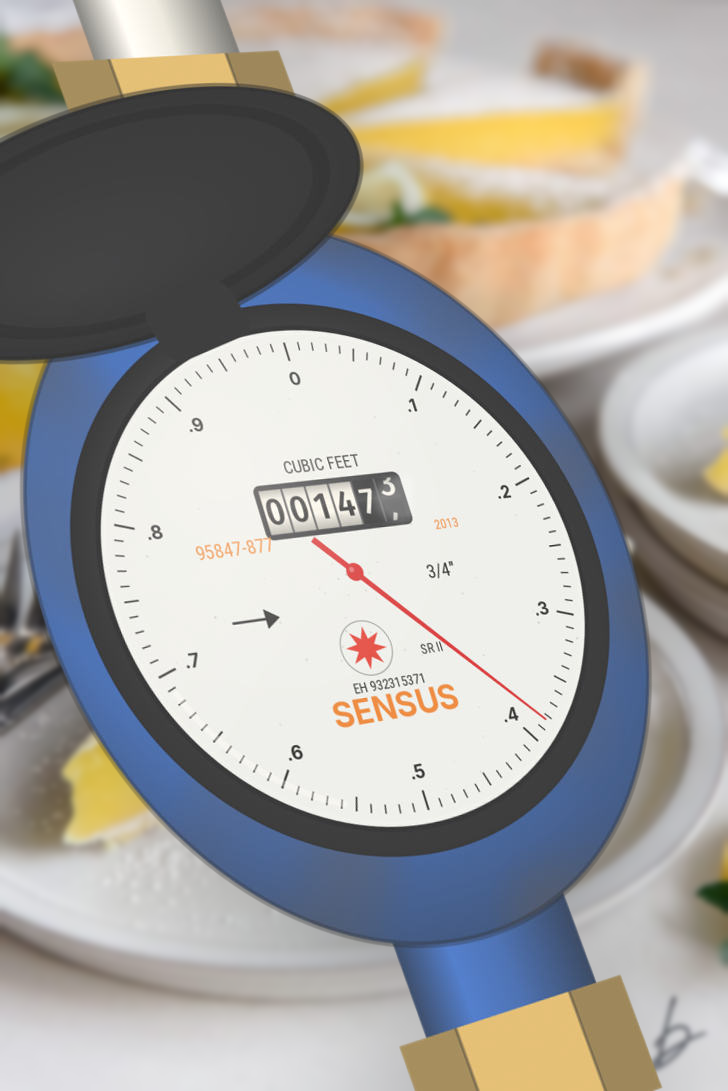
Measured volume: 1473.38 ft³
